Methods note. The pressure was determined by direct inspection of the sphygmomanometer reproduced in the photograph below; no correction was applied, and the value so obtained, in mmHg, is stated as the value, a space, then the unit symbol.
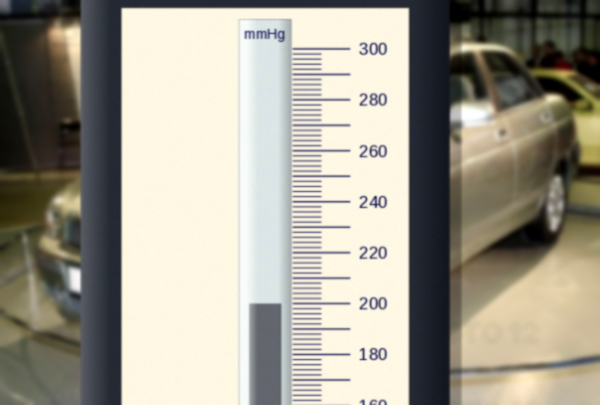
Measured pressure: 200 mmHg
